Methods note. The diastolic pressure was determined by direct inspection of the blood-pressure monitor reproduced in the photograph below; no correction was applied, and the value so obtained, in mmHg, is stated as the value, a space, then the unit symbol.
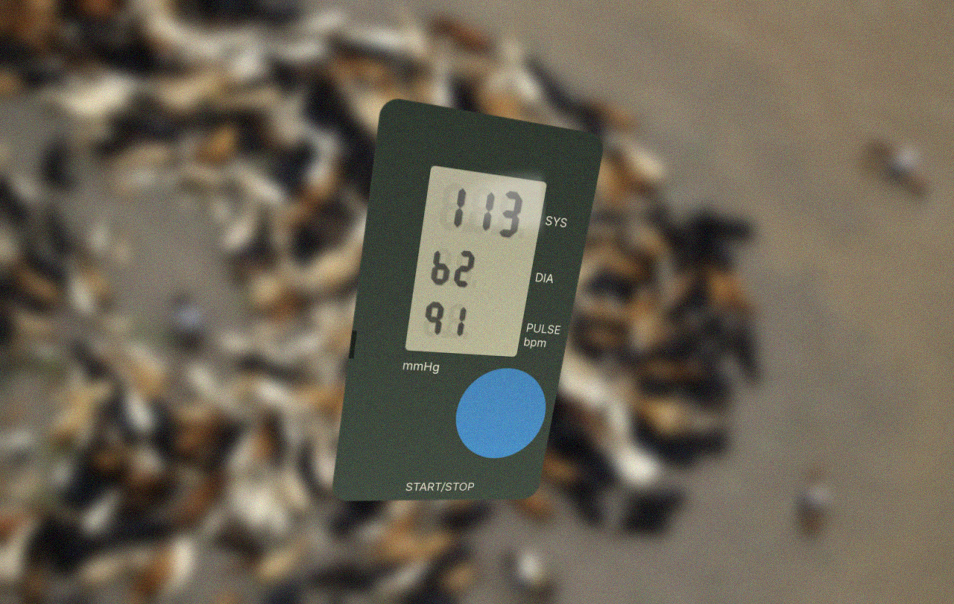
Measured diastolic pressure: 62 mmHg
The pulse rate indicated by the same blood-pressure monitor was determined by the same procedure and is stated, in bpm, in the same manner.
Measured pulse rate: 91 bpm
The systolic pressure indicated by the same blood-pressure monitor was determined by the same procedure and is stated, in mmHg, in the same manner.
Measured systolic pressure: 113 mmHg
